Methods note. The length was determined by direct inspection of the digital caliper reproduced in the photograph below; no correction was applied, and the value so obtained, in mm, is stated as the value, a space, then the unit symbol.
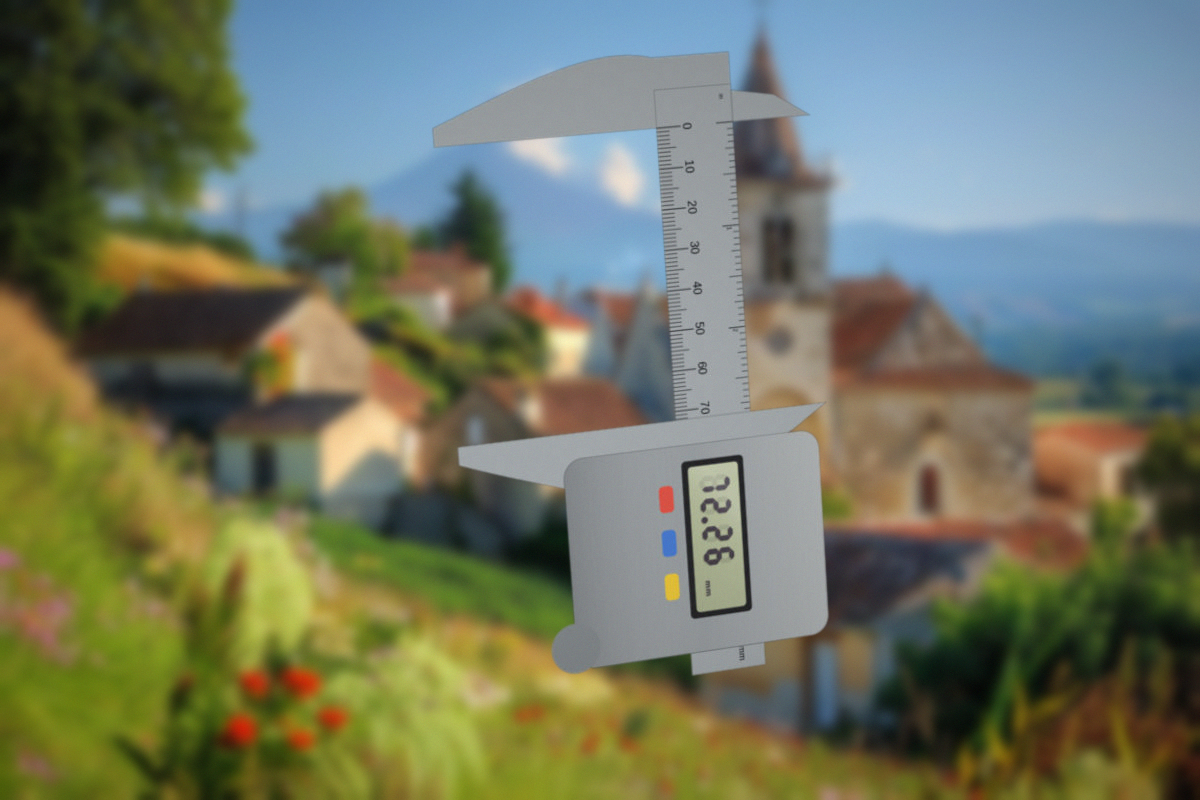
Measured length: 72.26 mm
